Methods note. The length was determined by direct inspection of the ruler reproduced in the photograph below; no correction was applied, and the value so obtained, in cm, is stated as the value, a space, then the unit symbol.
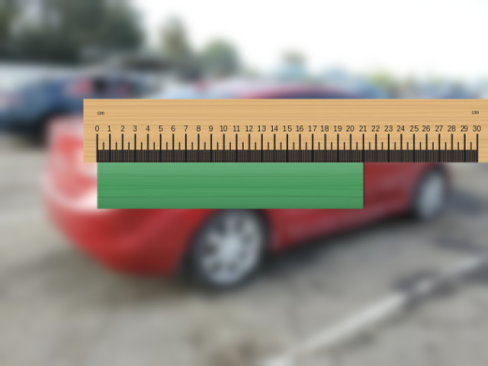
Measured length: 21 cm
